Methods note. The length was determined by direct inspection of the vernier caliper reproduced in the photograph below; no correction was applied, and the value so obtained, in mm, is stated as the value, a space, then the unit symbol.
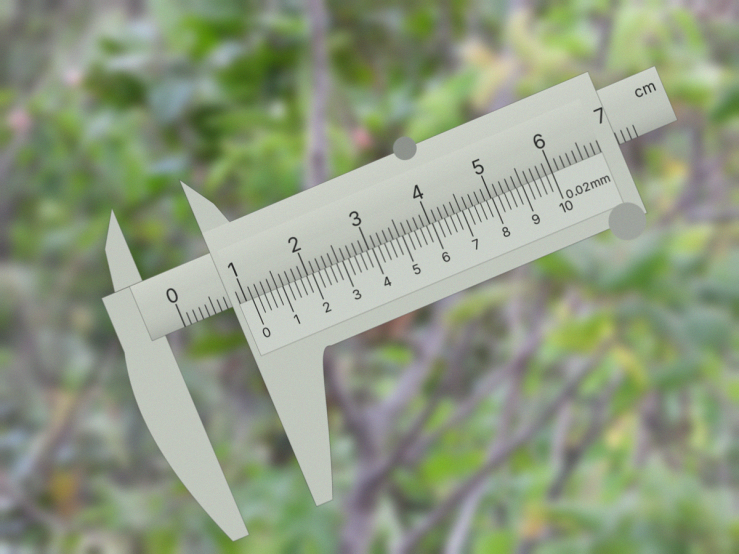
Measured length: 11.0 mm
